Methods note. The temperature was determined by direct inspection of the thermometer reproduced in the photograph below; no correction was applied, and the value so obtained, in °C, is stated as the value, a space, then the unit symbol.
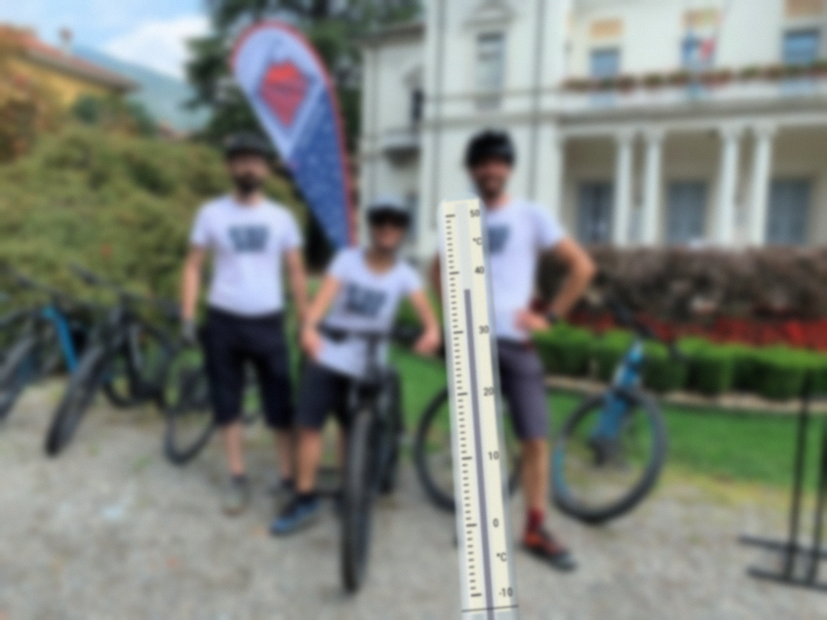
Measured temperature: 37 °C
